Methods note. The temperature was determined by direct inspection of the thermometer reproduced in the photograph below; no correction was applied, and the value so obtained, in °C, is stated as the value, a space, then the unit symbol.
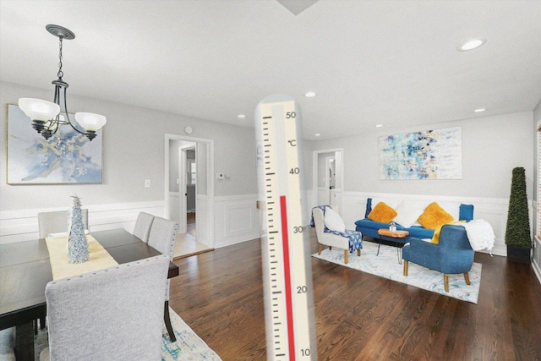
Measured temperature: 36 °C
